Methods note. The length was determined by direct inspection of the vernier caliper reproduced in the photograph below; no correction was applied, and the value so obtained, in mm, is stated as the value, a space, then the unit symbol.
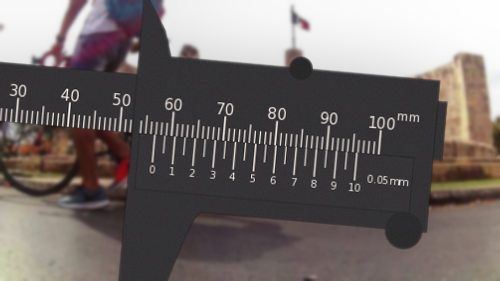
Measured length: 56.8 mm
